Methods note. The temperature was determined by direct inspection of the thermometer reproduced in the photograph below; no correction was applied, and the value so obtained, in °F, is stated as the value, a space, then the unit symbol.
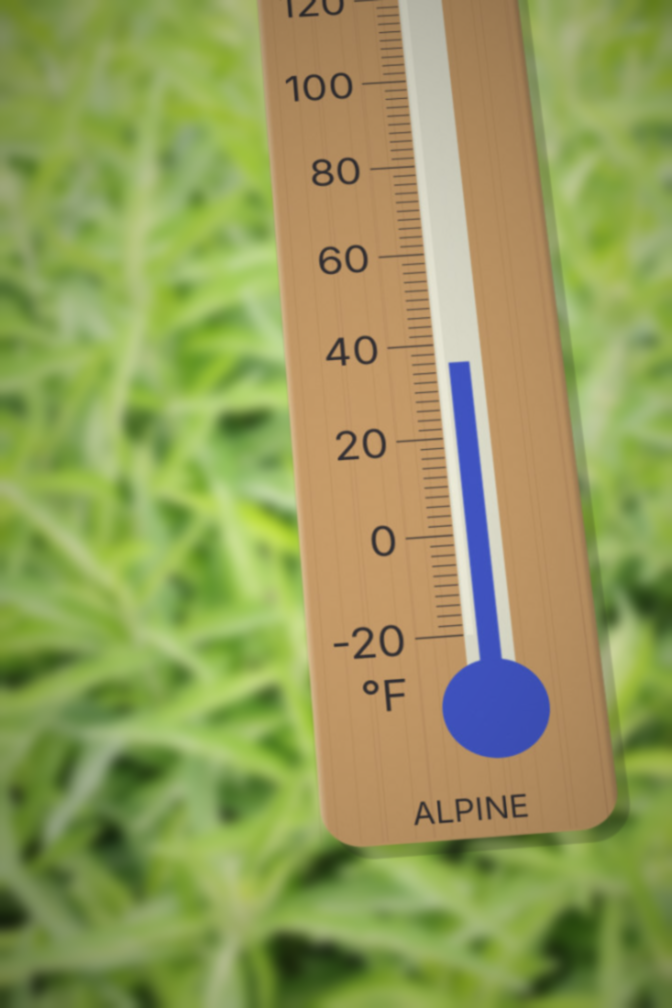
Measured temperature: 36 °F
